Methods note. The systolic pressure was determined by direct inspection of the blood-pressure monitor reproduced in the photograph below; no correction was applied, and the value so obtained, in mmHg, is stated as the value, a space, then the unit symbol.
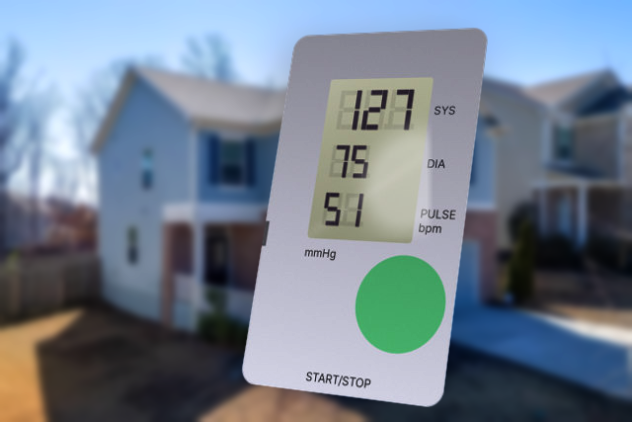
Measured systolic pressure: 127 mmHg
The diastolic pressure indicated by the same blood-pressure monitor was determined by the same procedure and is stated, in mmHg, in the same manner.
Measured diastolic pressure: 75 mmHg
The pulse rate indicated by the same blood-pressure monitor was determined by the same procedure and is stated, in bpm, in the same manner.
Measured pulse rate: 51 bpm
